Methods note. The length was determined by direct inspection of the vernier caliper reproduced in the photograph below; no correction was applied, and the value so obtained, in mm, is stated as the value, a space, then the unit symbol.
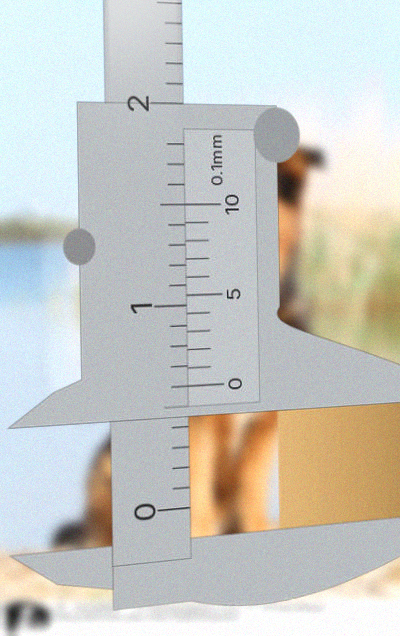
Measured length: 6.0 mm
